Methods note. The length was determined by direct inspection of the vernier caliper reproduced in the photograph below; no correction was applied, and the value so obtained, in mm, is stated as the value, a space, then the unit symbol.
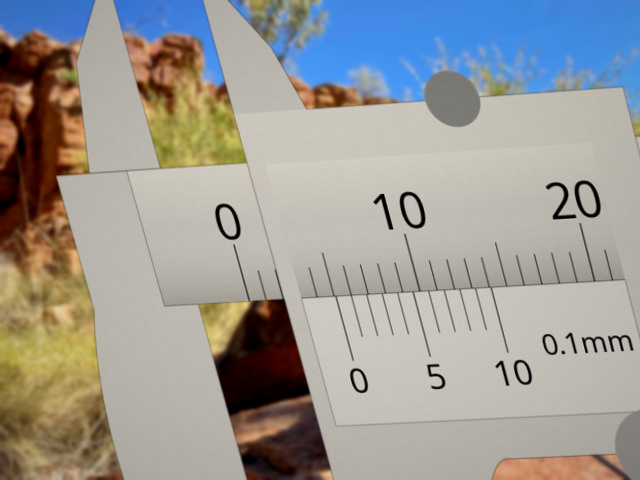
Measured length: 5.1 mm
